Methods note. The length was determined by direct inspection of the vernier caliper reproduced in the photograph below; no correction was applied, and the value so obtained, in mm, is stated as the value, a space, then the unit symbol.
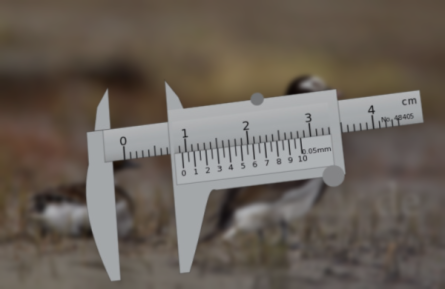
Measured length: 9.4 mm
